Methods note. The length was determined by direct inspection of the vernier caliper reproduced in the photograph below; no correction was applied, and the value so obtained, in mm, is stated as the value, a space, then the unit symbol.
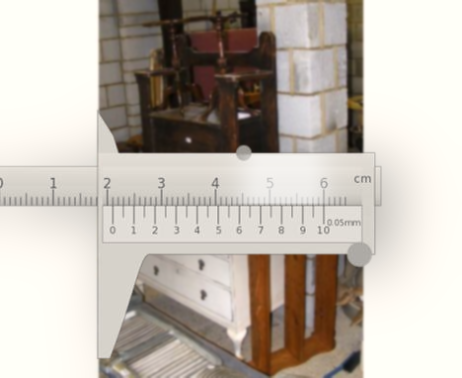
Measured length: 21.0 mm
